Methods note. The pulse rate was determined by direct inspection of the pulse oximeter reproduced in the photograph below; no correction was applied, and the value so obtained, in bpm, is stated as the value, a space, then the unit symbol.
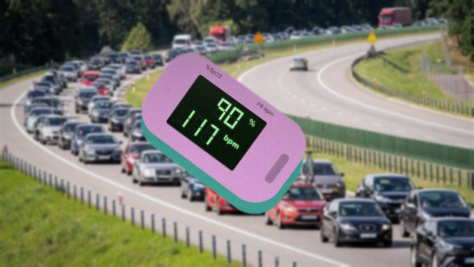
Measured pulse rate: 117 bpm
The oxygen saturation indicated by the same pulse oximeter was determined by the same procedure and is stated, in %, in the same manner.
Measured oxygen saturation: 90 %
